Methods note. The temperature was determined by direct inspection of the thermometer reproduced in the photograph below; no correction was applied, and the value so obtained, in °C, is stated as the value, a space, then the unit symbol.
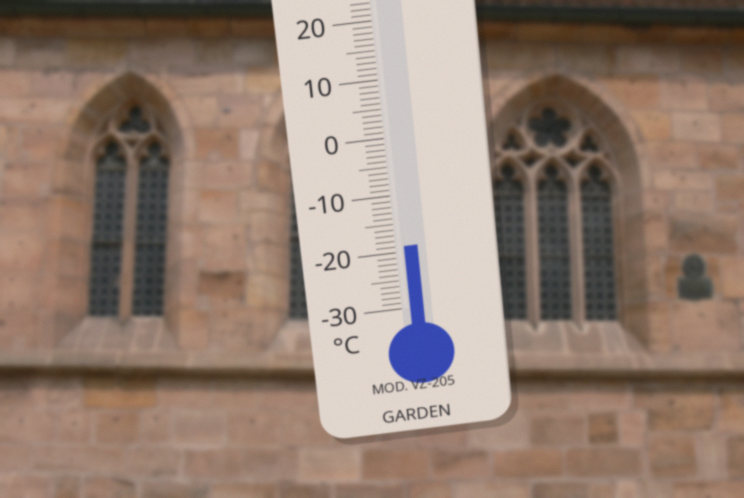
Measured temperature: -19 °C
